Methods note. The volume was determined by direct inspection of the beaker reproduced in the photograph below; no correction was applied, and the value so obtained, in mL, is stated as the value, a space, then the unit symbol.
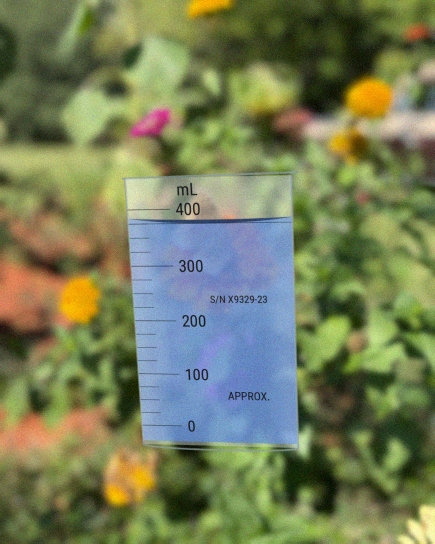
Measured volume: 375 mL
